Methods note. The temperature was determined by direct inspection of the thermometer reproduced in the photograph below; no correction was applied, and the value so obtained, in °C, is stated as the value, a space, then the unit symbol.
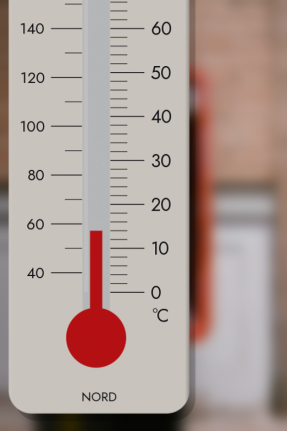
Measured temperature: 14 °C
